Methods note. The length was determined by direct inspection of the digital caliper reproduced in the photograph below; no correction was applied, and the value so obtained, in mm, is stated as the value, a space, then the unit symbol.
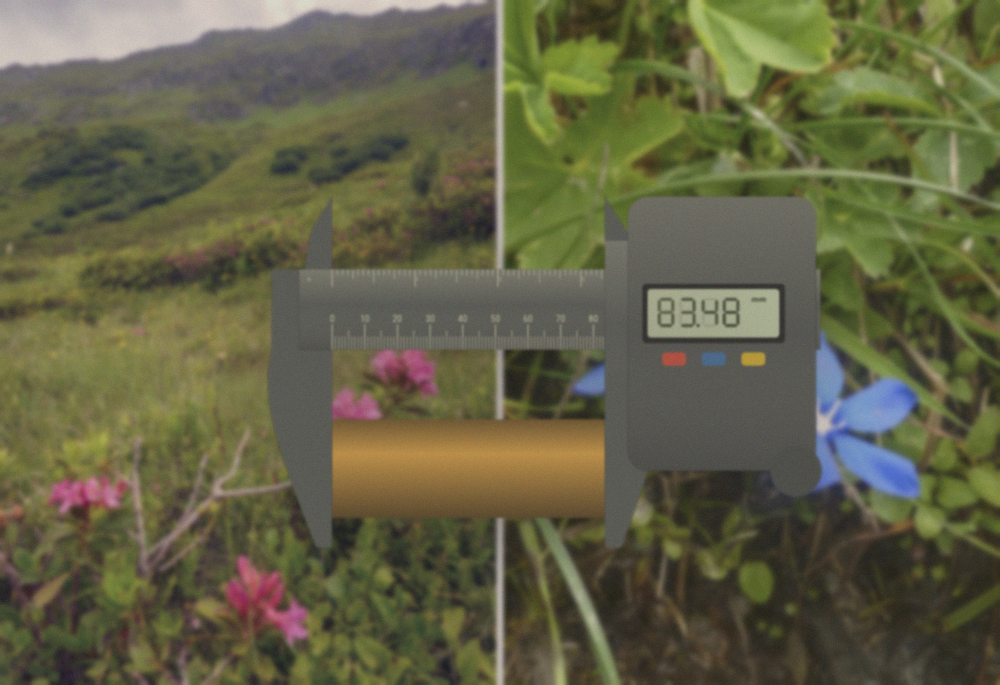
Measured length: 83.48 mm
